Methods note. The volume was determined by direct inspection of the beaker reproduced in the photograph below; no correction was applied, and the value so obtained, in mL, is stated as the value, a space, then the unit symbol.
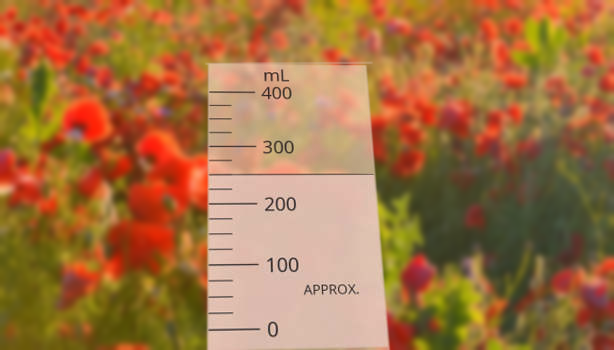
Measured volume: 250 mL
